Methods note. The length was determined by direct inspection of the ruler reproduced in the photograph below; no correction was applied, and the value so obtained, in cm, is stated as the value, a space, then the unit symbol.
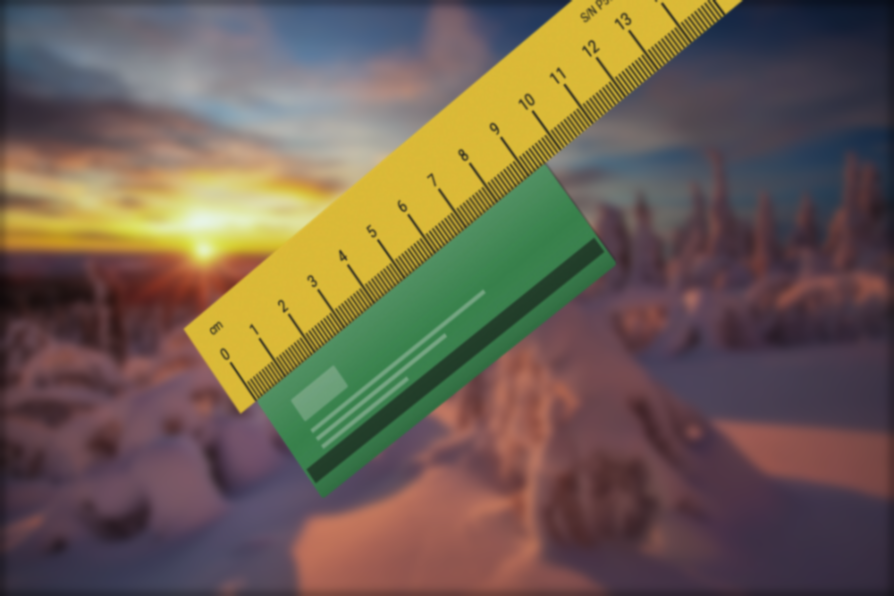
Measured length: 9.5 cm
